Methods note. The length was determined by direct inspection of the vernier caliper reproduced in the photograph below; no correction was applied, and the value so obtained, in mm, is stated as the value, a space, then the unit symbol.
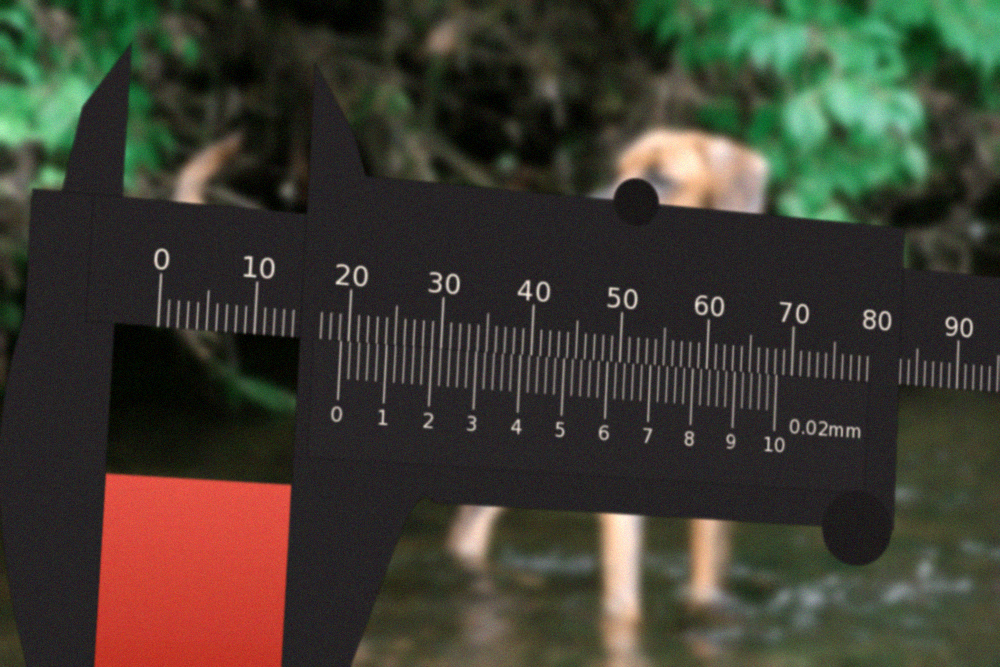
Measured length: 19.2 mm
